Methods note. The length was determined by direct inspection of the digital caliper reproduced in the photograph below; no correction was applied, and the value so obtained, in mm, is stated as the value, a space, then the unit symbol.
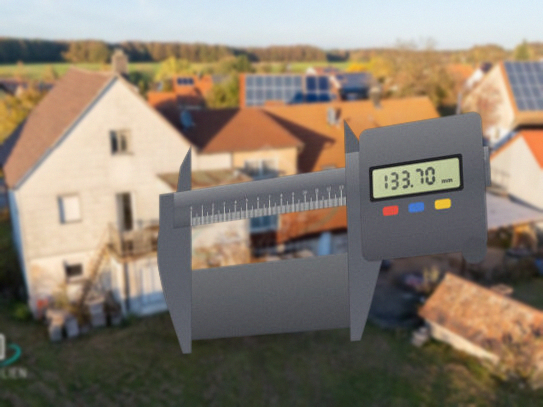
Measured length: 133.70 mm
